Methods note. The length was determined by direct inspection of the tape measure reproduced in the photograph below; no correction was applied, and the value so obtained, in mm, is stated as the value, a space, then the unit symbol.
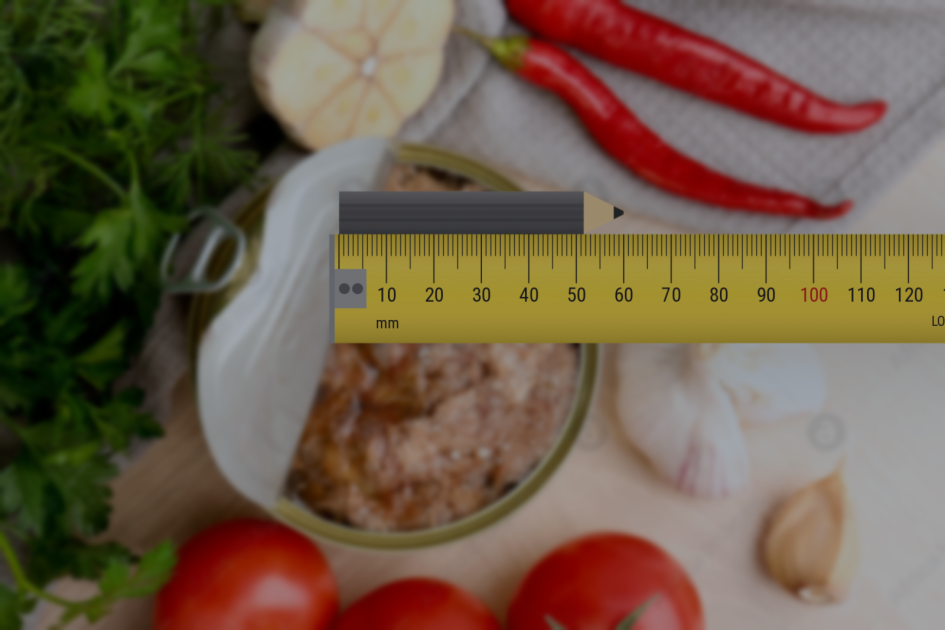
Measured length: 60 mm
